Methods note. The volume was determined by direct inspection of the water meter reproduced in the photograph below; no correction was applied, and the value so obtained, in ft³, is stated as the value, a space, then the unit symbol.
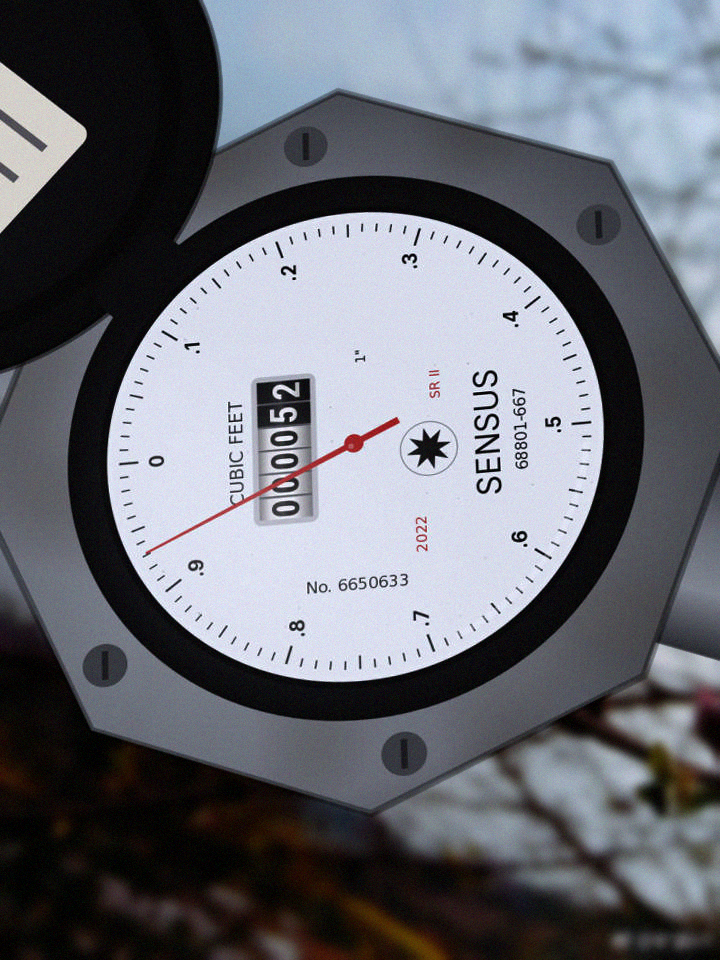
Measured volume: 51.93 ft³
